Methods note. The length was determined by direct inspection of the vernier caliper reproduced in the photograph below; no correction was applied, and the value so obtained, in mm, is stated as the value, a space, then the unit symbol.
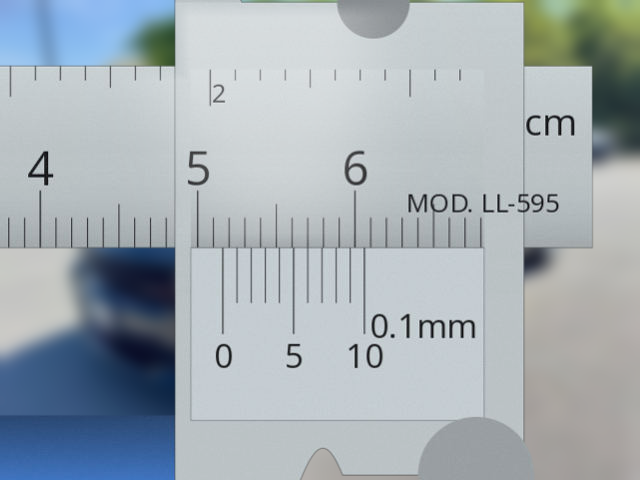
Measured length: 51.6 mm
